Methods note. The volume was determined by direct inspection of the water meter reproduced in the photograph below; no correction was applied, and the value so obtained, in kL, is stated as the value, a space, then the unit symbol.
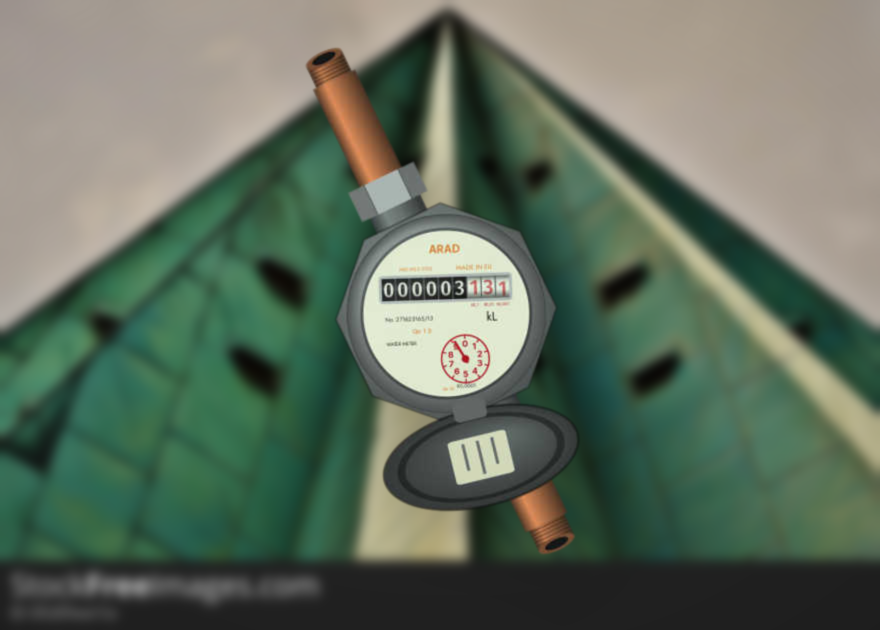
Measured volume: 3.1309 kL
